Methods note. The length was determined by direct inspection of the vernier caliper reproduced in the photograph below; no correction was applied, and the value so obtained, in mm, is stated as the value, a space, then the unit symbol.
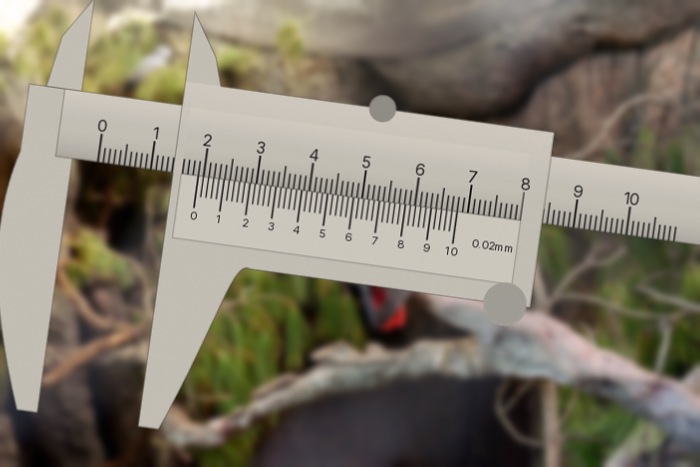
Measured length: 19.0 mm
